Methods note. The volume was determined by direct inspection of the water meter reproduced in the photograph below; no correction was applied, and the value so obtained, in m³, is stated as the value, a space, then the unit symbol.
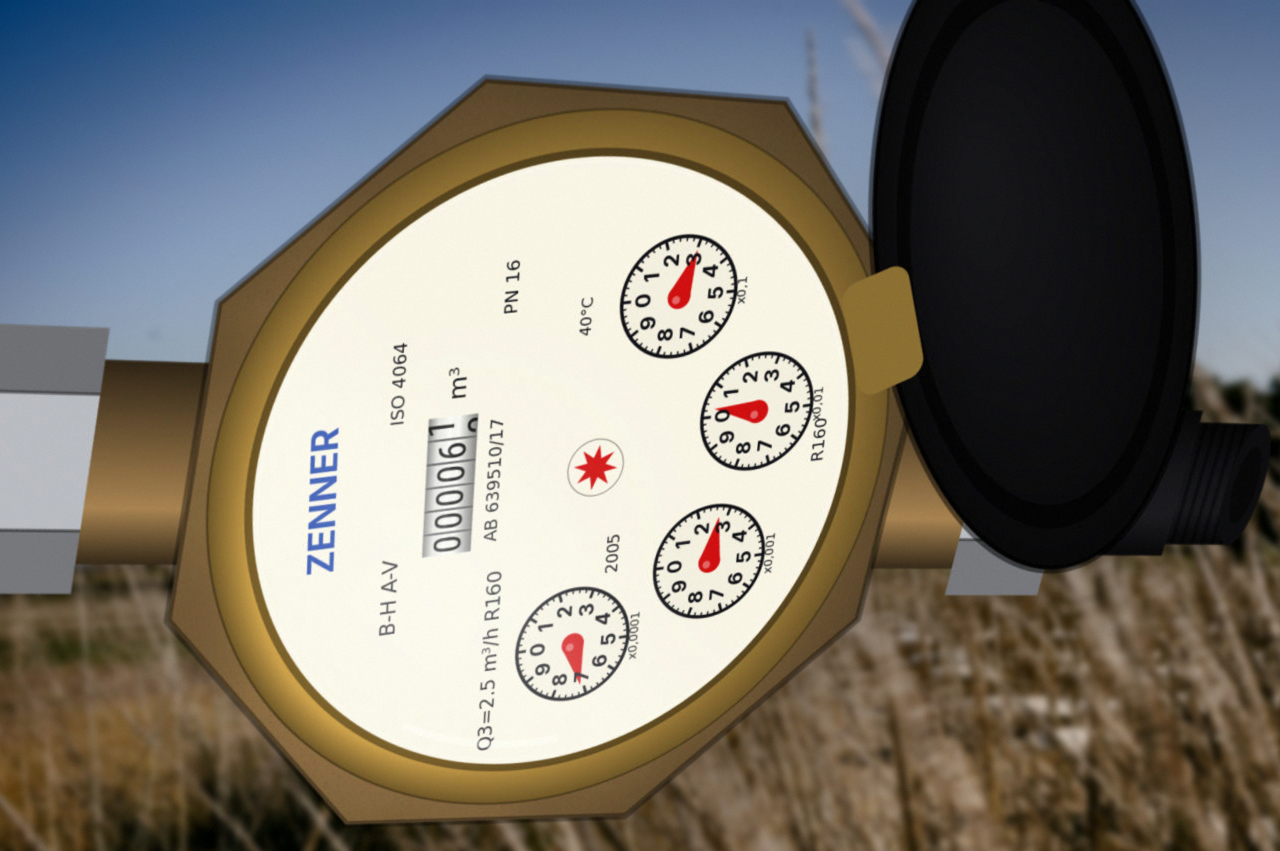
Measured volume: 61.3027 m³
